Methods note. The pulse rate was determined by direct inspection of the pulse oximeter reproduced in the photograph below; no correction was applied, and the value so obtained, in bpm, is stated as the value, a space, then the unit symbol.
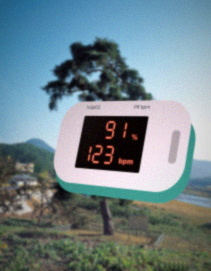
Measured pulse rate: 123 bpm
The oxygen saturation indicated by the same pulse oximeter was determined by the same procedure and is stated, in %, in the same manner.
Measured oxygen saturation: 91 %
